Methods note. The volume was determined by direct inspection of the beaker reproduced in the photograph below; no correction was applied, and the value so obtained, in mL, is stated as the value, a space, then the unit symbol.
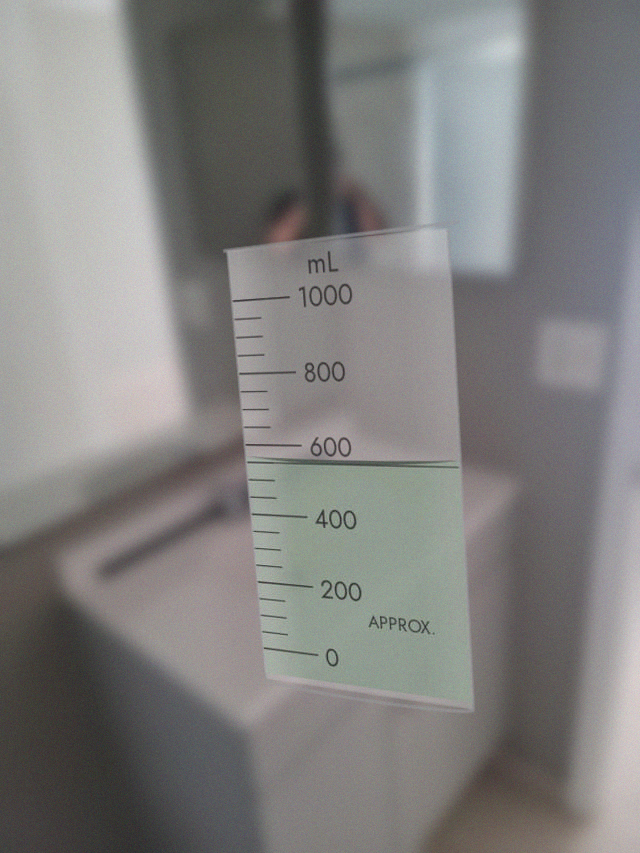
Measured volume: 550 mL
